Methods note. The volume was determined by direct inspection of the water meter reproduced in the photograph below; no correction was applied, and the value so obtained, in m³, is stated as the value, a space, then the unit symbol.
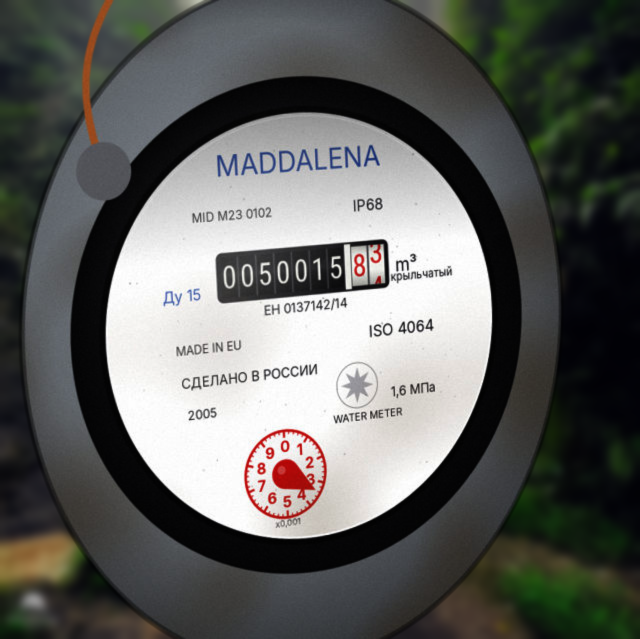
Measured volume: 50015.833 m³
